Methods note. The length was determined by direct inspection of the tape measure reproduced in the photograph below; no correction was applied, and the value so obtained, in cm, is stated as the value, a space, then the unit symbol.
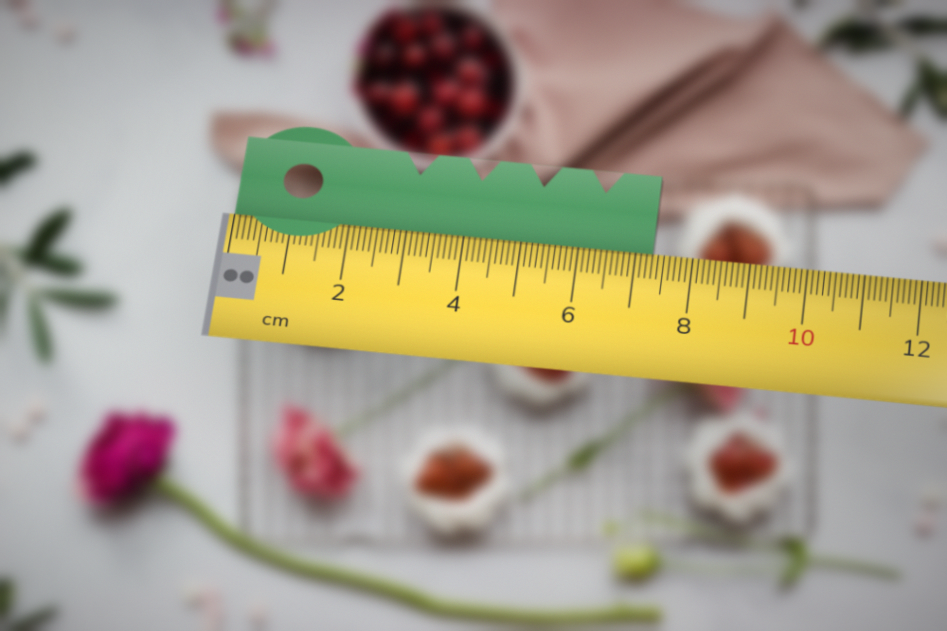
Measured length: 7.3 cm
